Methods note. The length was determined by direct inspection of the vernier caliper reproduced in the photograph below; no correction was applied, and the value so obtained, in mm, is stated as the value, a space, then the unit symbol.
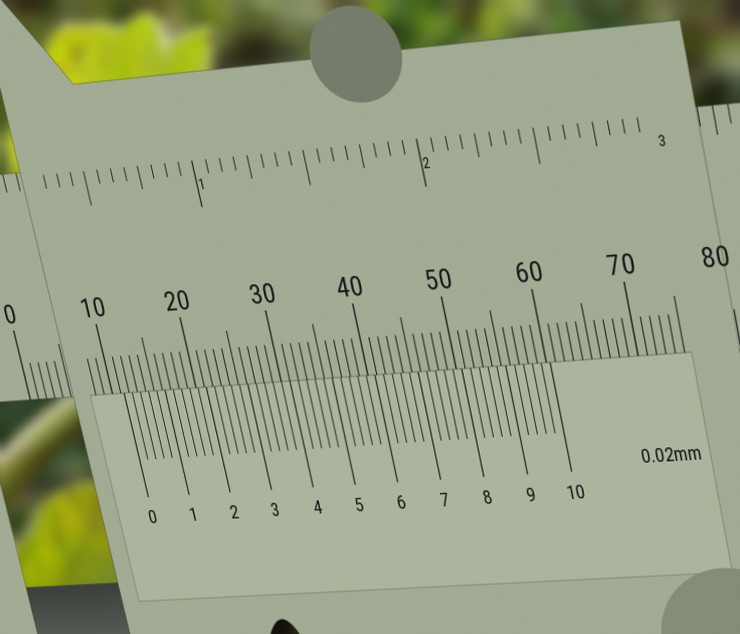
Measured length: 11.4 mm
